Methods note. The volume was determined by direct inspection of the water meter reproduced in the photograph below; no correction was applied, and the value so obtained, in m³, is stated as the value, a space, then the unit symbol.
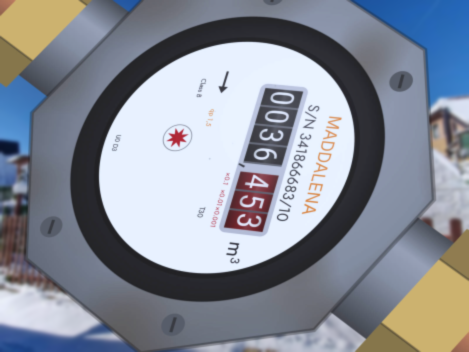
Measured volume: 36.453 m³
